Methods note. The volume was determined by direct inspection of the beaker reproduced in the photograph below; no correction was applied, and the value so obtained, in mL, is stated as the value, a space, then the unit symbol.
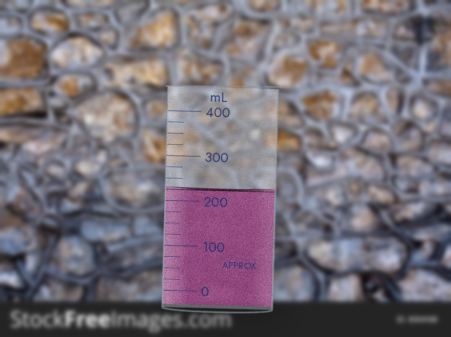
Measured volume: 225 mL
